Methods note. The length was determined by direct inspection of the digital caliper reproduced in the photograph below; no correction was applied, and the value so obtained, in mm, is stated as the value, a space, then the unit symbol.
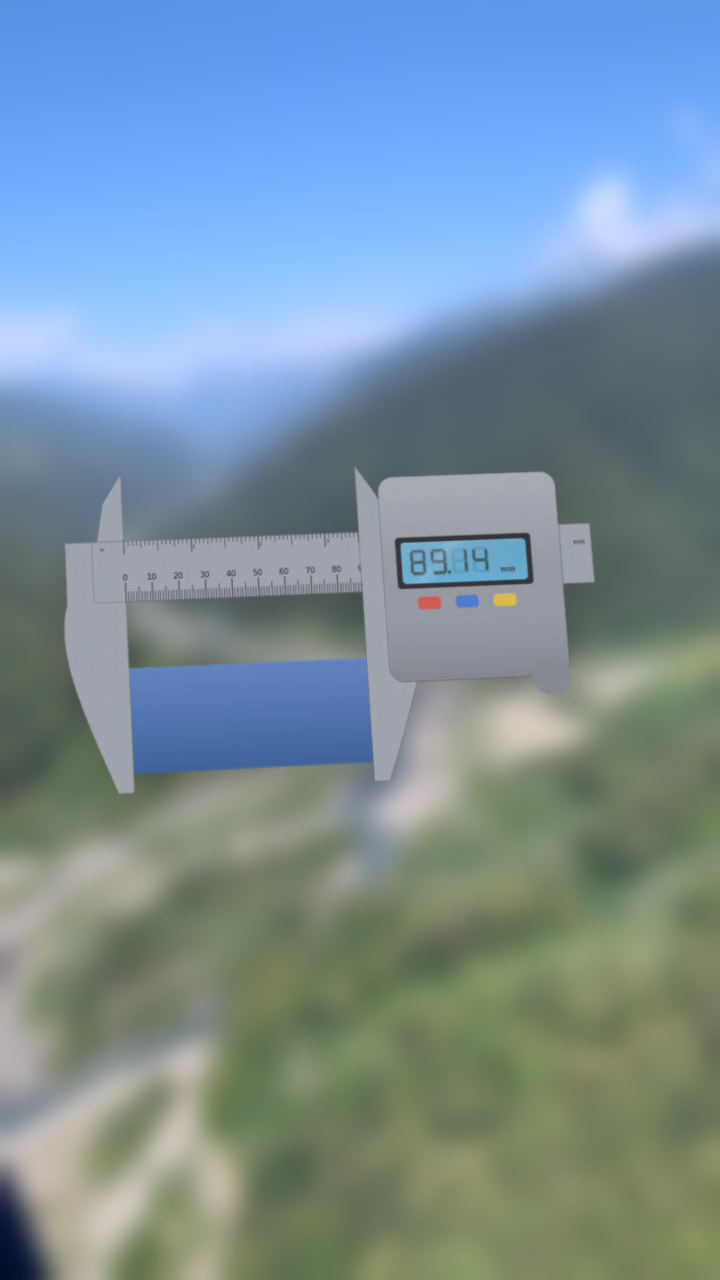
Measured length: 89.14 mm
